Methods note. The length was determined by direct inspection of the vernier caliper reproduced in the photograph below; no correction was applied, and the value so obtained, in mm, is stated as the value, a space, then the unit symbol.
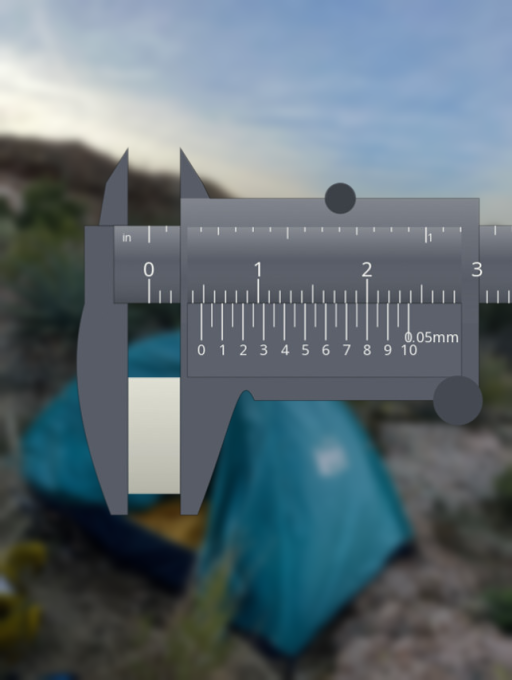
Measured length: 4.8 mm
